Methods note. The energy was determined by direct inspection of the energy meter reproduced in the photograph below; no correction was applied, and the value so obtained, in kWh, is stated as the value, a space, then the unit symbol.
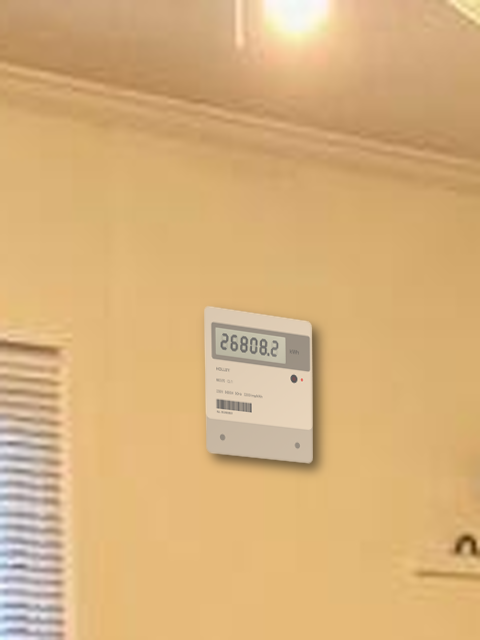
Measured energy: 26808.2 kWh
